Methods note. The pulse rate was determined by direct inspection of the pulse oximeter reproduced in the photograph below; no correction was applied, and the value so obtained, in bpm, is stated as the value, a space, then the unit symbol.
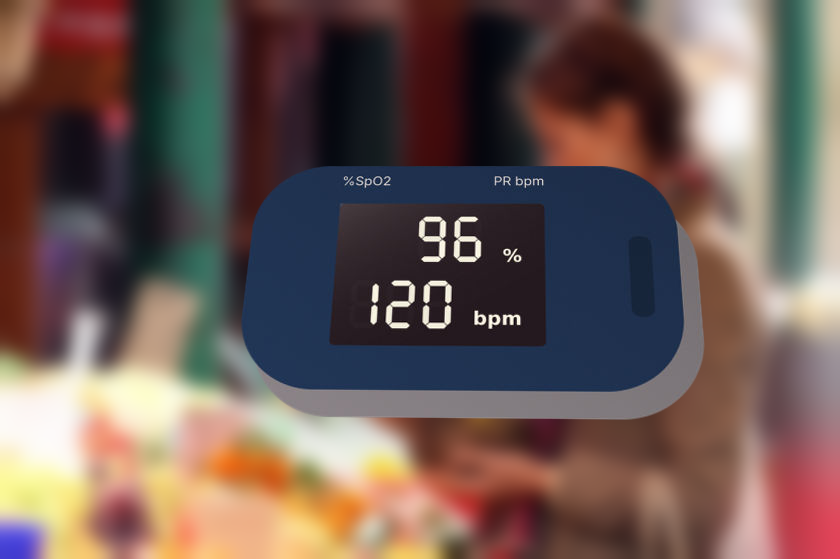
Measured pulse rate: 120 bpm
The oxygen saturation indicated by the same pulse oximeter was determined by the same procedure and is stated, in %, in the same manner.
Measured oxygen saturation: 96 %
